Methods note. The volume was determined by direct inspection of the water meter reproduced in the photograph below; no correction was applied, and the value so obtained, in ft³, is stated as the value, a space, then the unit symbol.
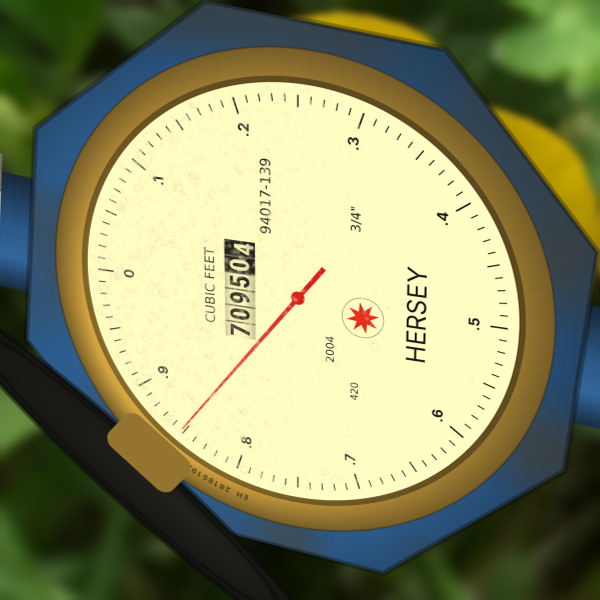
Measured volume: 709503.85 ft³
